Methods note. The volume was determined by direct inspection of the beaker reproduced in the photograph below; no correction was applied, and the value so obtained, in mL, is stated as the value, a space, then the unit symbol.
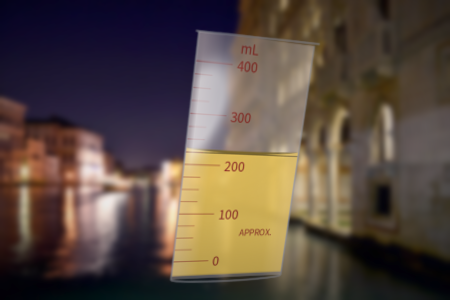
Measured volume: 225 mL
